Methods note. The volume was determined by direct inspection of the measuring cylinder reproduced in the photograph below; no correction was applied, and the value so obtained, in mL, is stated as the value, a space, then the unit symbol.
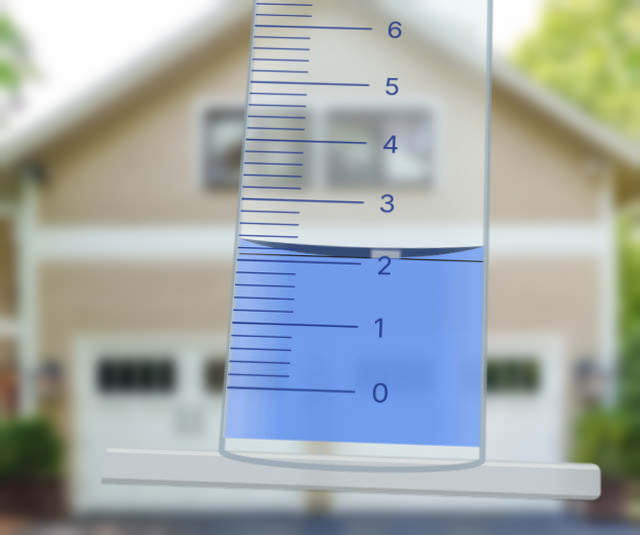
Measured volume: 2.1 mL
